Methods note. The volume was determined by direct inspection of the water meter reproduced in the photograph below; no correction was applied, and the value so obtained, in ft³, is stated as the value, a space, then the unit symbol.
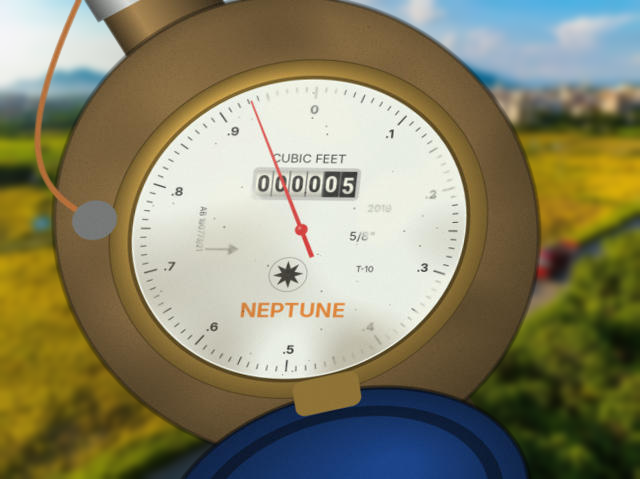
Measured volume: 4.93 ft³
